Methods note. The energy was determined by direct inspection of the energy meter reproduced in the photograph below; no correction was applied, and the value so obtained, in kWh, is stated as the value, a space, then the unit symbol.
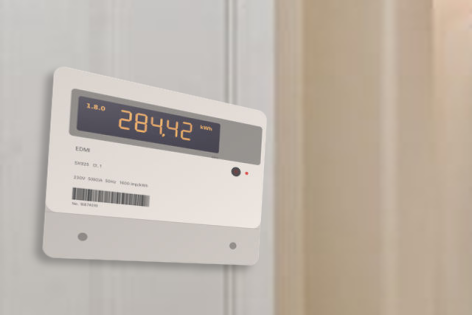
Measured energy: 284.42 kWh
